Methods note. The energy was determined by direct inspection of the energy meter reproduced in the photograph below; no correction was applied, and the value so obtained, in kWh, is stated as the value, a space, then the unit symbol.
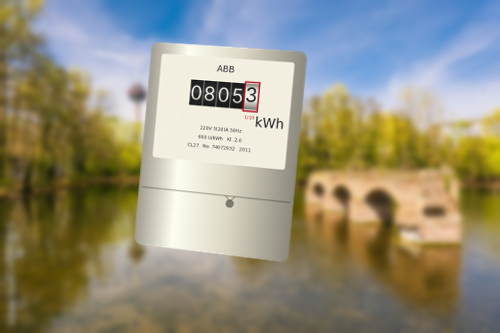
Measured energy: 805.3 kWh
